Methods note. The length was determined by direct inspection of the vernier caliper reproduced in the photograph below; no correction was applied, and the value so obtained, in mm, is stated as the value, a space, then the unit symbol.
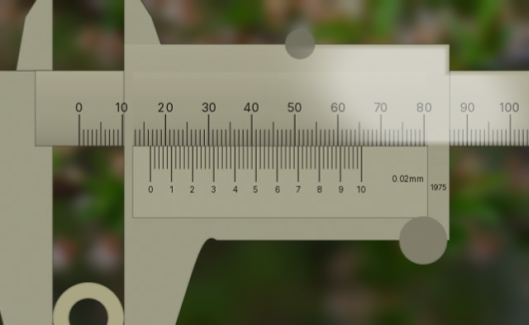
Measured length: 16.5 mm
